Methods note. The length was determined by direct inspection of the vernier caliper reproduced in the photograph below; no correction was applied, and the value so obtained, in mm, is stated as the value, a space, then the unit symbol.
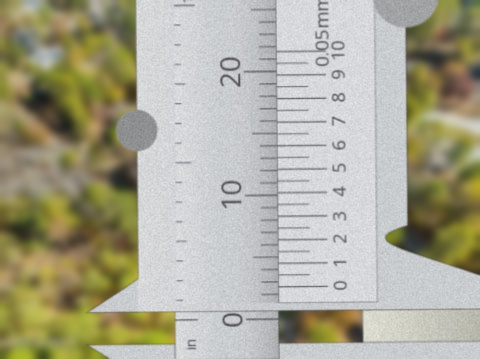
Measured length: 2.6 mm
